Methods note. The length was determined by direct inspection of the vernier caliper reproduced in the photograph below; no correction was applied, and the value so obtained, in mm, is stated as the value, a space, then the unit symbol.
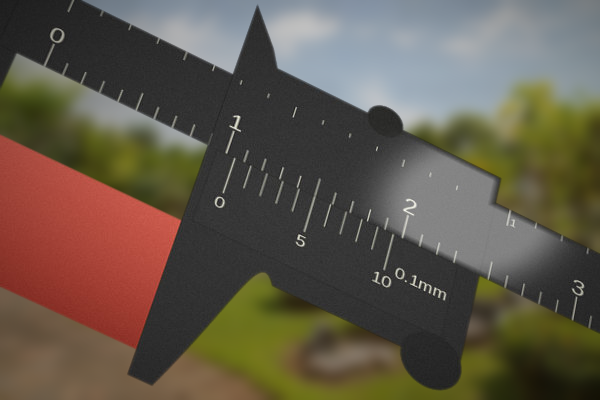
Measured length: 10.5 mm
